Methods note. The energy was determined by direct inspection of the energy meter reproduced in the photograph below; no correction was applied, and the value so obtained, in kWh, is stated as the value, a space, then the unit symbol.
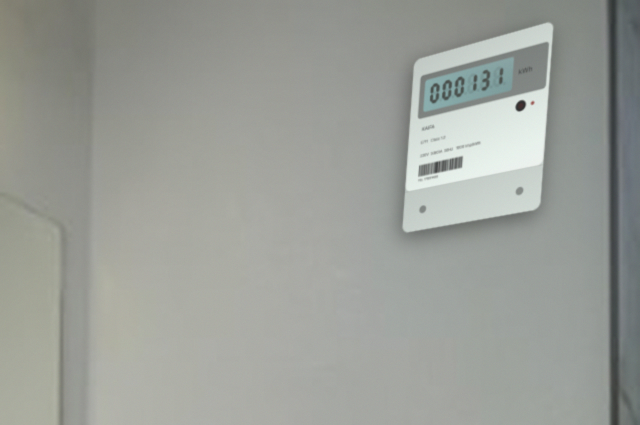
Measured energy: 131 kWh
